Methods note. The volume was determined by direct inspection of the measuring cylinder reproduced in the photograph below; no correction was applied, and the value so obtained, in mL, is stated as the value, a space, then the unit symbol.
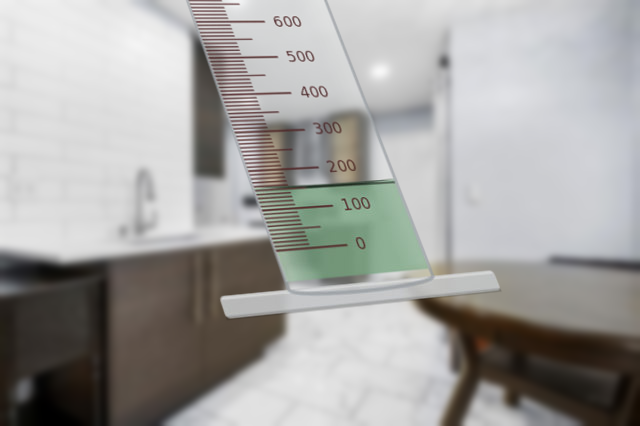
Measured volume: 150 mL
